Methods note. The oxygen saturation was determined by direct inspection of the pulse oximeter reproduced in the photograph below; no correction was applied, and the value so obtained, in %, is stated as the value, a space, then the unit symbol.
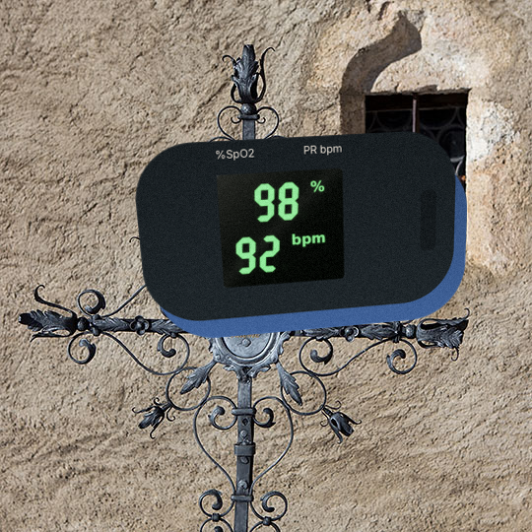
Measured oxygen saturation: 98 %
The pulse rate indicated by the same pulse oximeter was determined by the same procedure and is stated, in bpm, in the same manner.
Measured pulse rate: 92 bpm
